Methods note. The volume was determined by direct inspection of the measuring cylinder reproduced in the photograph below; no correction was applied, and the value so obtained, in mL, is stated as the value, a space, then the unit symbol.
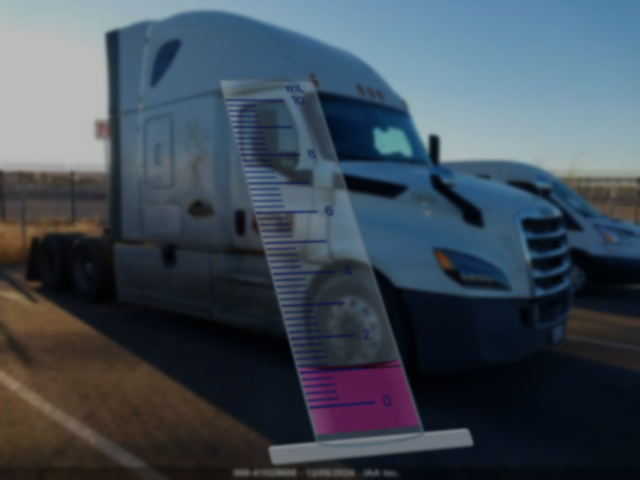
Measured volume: 1 mL
